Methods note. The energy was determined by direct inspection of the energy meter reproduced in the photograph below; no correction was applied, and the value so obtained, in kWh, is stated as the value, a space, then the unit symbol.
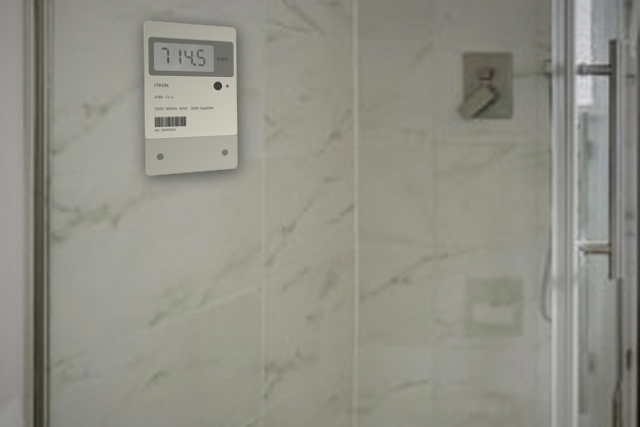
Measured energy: 714.5 kWh
